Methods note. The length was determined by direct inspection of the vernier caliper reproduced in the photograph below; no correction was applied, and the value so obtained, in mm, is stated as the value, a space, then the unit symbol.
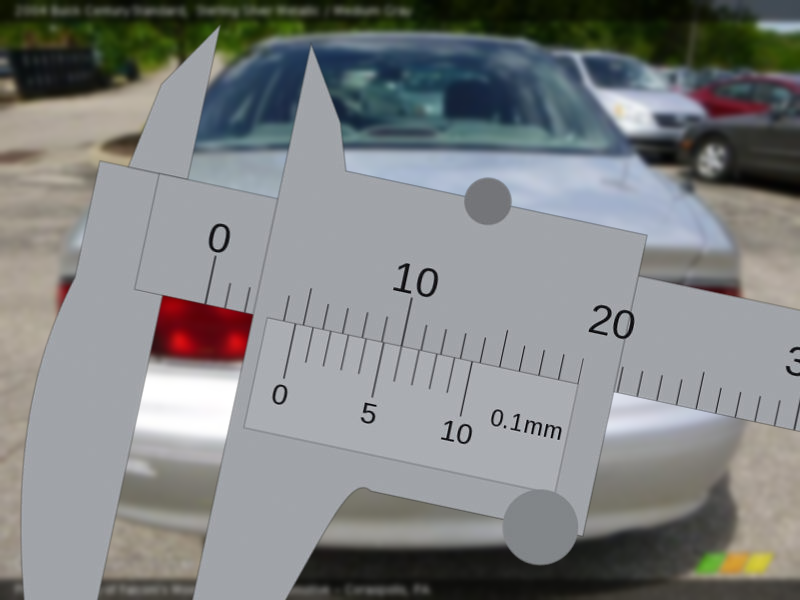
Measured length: 4.6 mm
